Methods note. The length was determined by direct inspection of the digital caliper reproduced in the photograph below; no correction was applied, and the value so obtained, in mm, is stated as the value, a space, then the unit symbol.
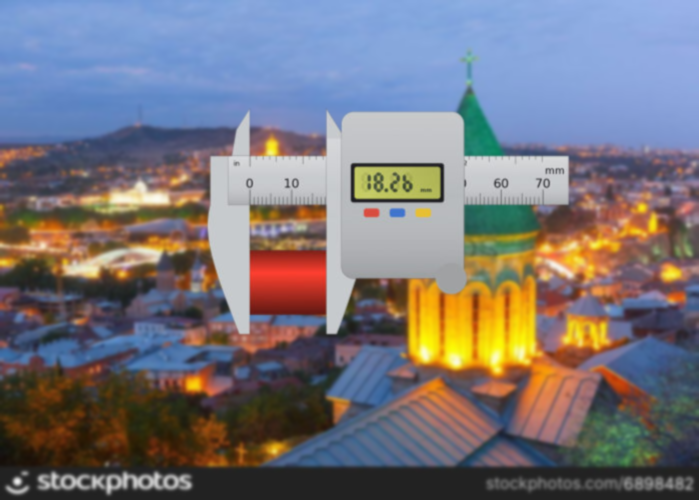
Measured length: 18.26 mm
